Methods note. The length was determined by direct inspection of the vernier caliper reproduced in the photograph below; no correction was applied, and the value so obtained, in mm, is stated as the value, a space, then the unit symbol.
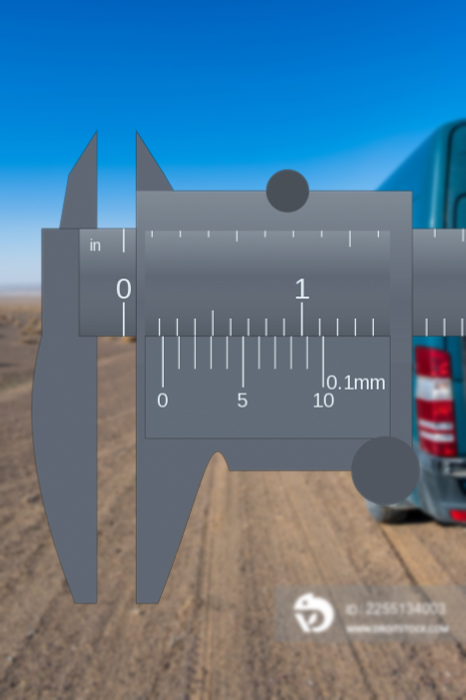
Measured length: 2.2 mm
